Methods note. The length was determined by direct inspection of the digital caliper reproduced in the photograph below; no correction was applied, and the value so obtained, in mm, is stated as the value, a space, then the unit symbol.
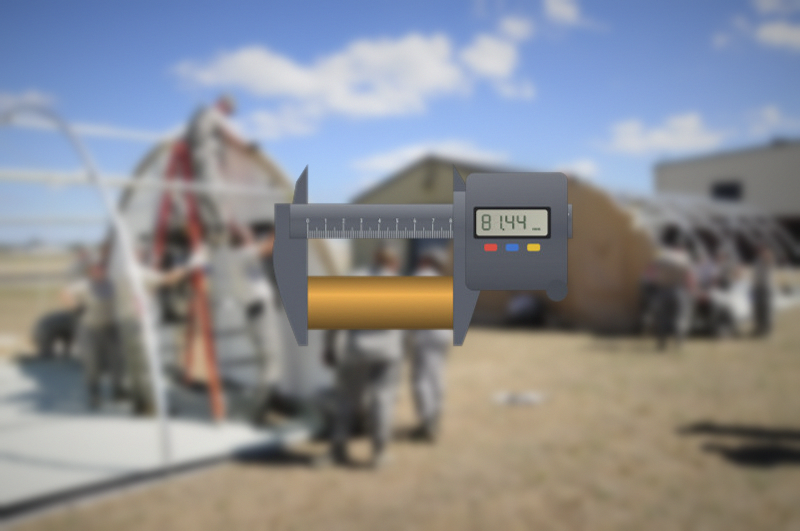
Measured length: 81.44 mm
